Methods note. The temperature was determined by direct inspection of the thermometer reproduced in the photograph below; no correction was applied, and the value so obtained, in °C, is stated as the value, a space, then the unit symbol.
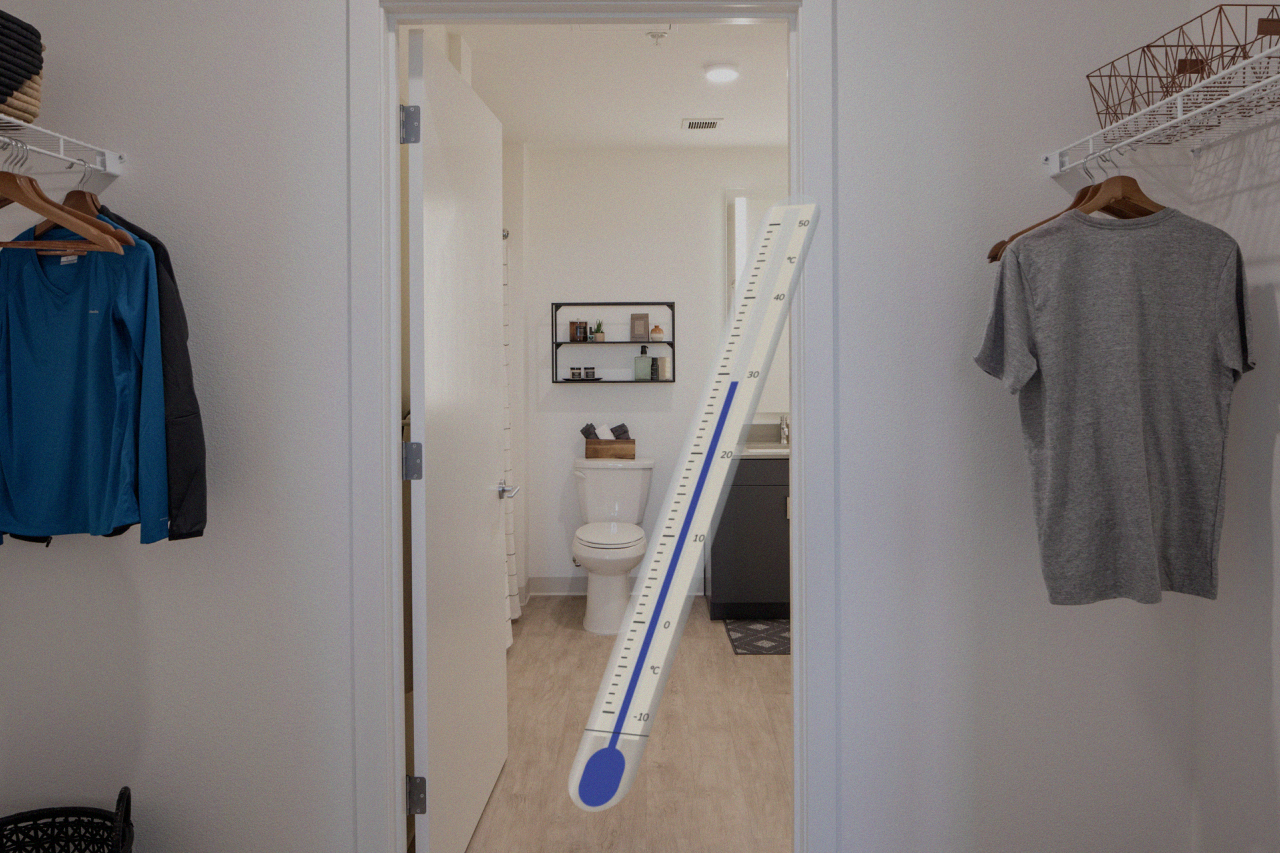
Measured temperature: 29 °C
